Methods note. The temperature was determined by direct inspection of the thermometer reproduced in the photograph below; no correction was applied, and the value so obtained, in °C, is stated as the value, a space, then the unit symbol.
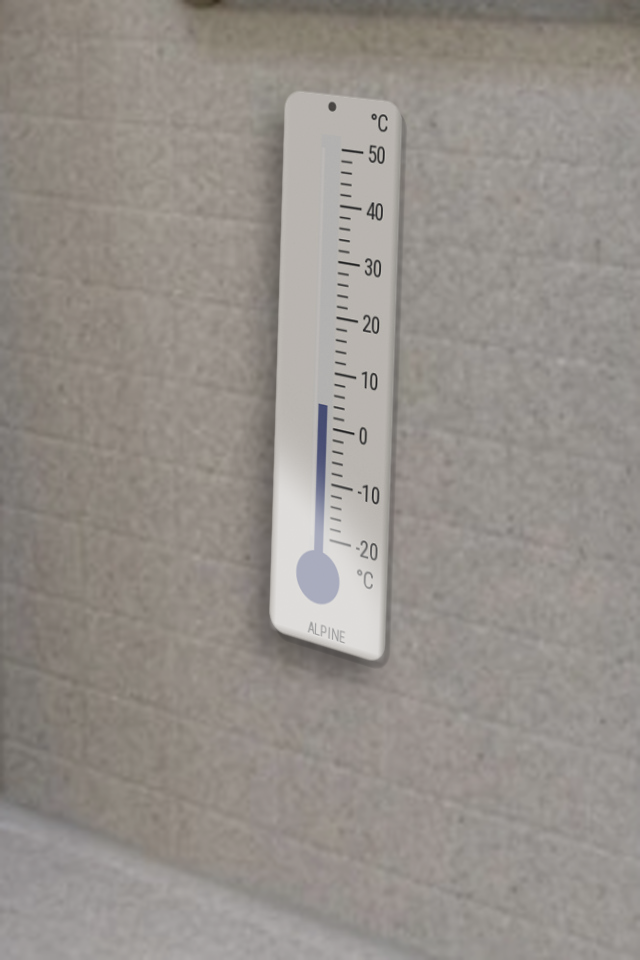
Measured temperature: 4 °C
